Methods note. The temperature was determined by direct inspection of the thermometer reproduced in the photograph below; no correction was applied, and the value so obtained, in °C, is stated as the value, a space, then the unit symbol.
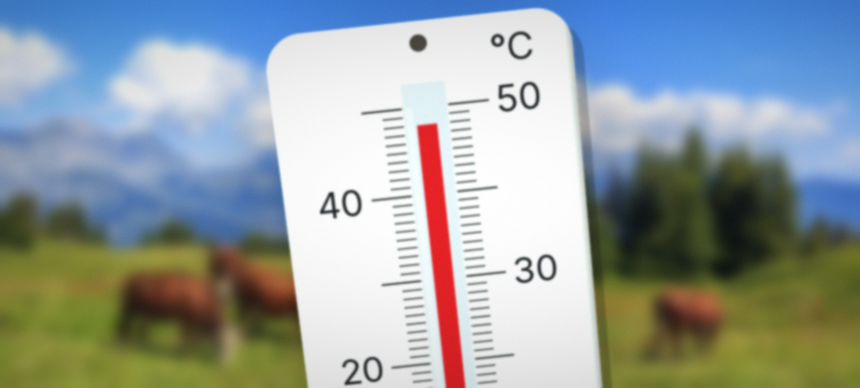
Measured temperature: 48 °C
